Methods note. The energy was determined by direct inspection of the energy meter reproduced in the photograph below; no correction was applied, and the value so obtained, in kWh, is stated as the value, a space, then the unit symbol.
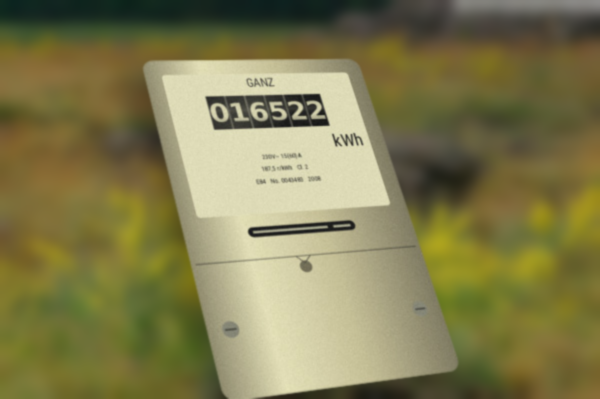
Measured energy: 16522 kWh
